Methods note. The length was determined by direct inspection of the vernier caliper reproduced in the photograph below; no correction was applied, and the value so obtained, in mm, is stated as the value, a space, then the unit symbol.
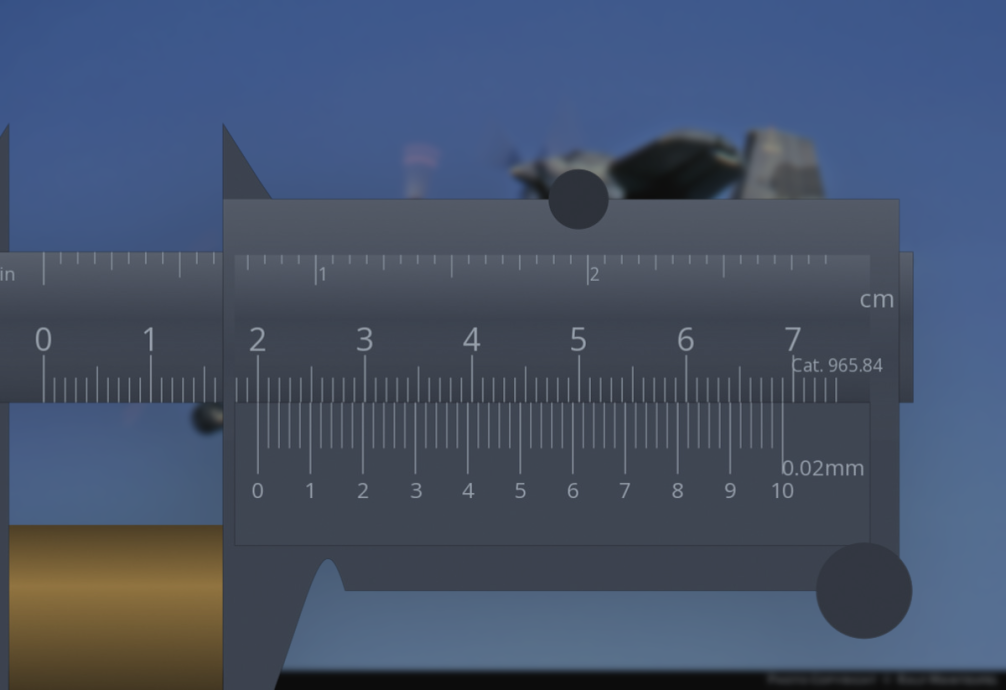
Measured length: 20.0 mm
